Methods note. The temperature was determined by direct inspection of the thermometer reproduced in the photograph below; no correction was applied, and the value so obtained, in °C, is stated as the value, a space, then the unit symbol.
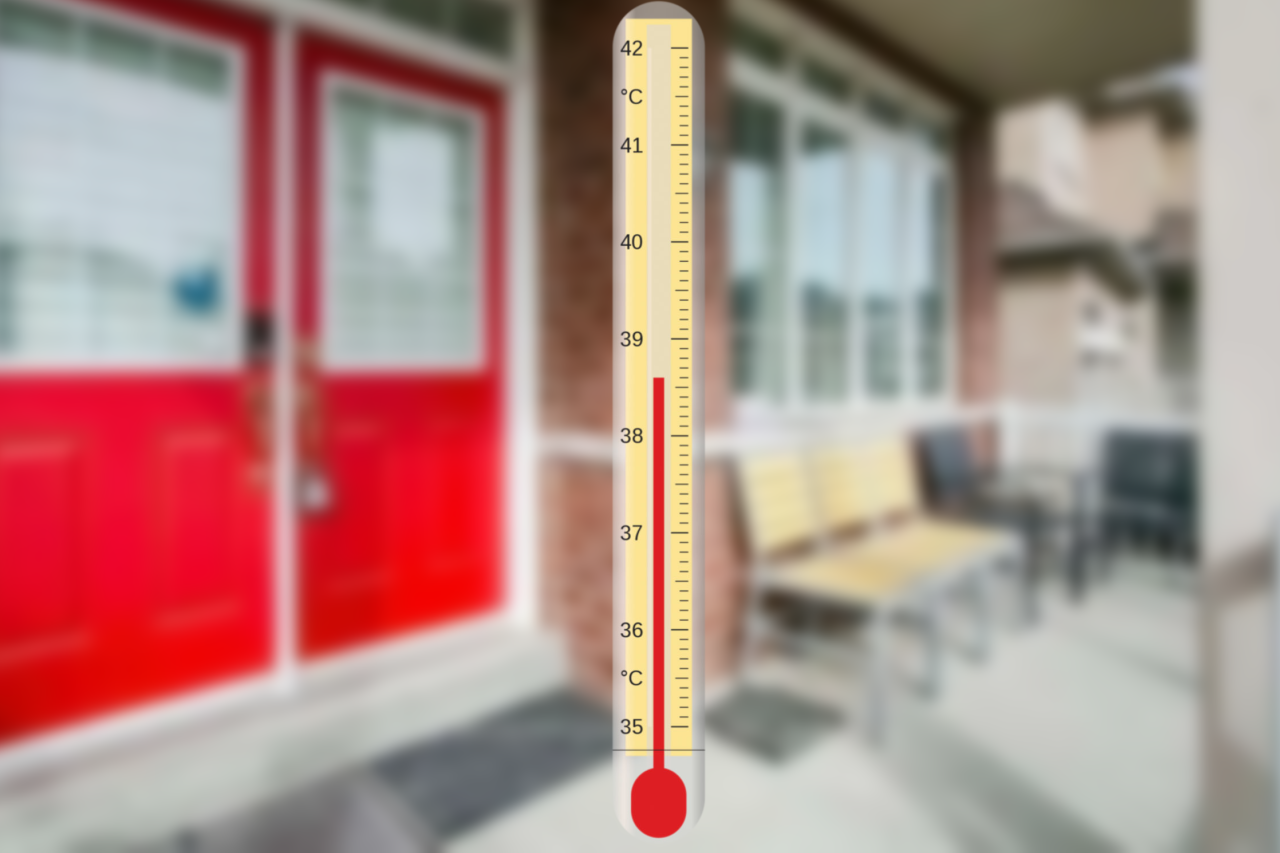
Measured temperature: 38.6 °C
